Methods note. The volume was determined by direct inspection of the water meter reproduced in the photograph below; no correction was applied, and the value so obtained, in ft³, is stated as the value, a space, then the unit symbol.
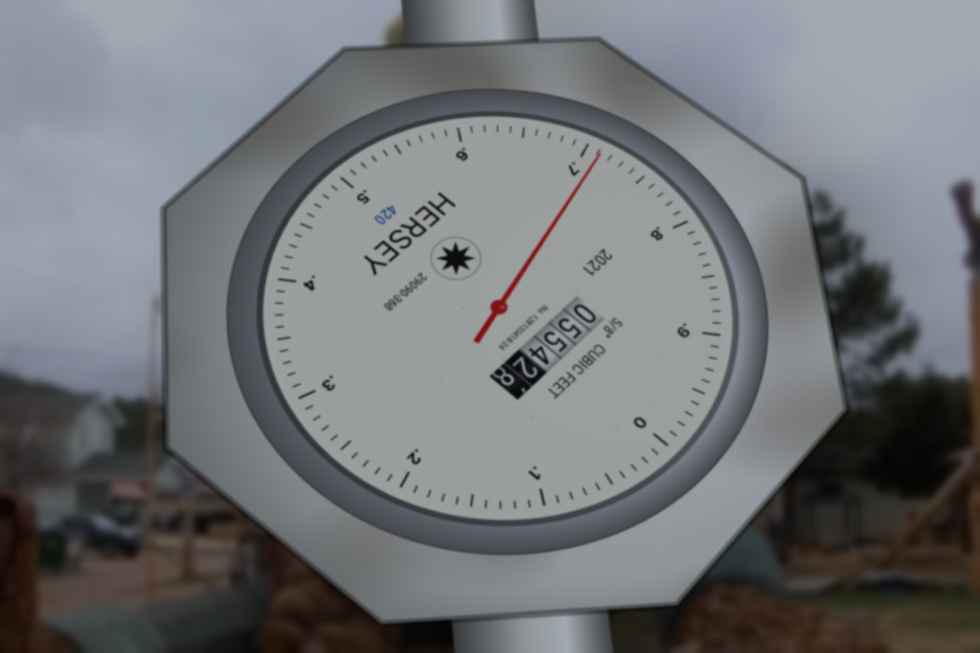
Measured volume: 55427.71 ft³
